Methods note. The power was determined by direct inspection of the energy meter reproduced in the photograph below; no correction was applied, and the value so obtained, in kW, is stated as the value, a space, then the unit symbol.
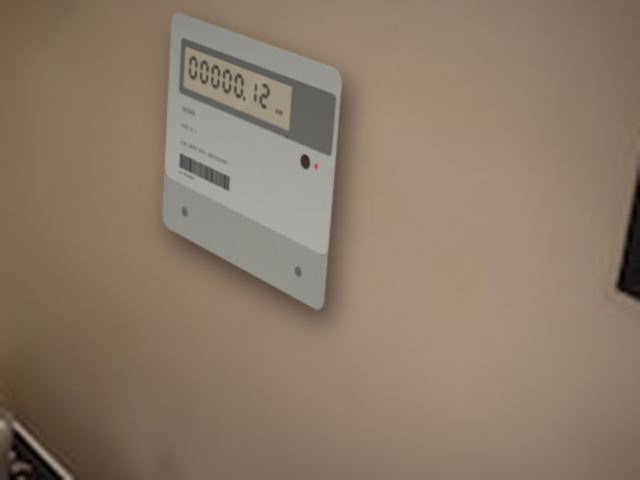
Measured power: 0.12 kW
